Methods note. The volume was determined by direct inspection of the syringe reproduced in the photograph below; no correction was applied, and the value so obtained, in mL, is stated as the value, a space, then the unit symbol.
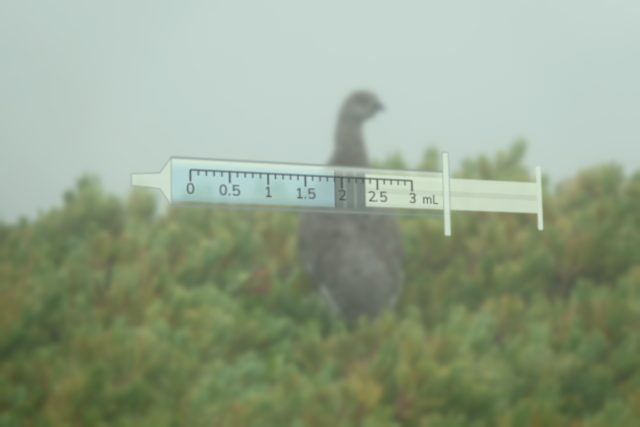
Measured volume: 1.9 mL
